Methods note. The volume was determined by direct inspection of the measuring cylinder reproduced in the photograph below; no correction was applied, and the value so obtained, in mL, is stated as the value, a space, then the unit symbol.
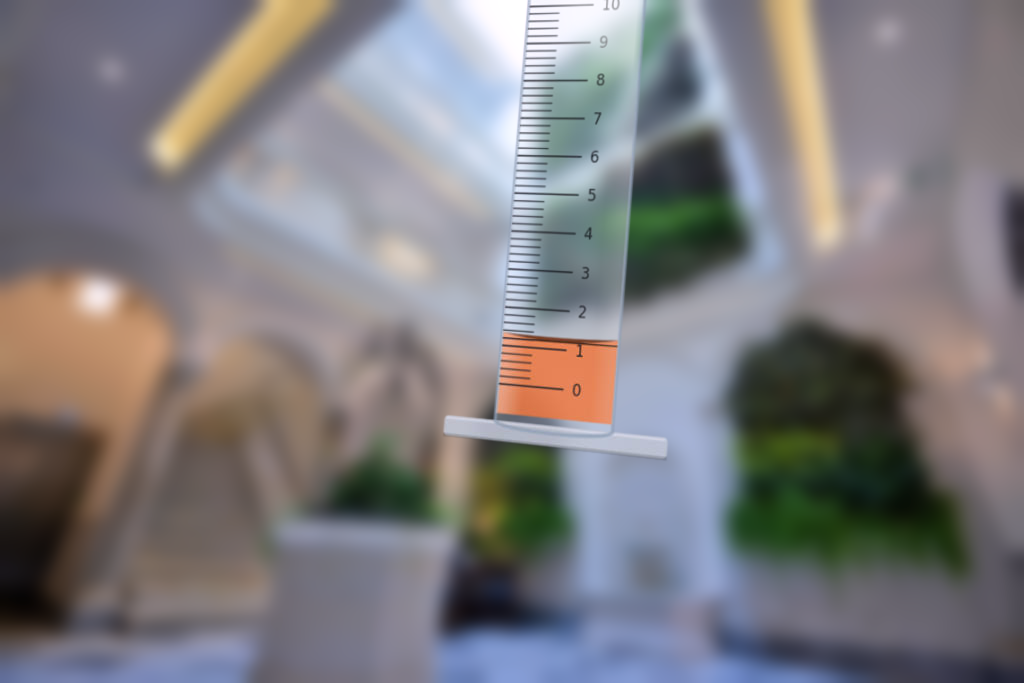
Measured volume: 1.2 mL
